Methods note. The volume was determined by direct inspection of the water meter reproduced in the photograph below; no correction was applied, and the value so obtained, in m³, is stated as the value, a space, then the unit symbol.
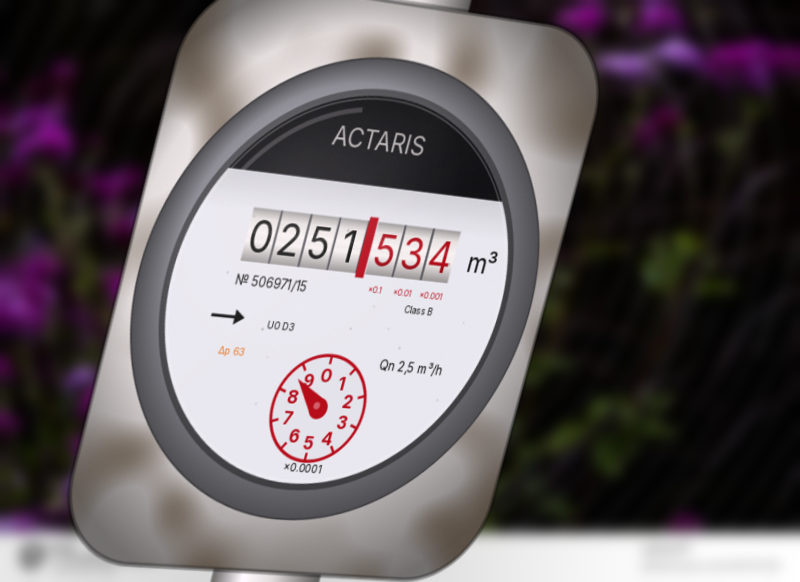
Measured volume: 251.5348 m³
